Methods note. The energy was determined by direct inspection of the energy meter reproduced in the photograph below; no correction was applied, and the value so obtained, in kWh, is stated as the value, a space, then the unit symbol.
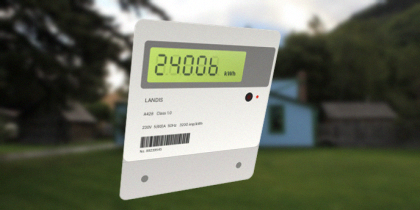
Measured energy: 24006 kWh
